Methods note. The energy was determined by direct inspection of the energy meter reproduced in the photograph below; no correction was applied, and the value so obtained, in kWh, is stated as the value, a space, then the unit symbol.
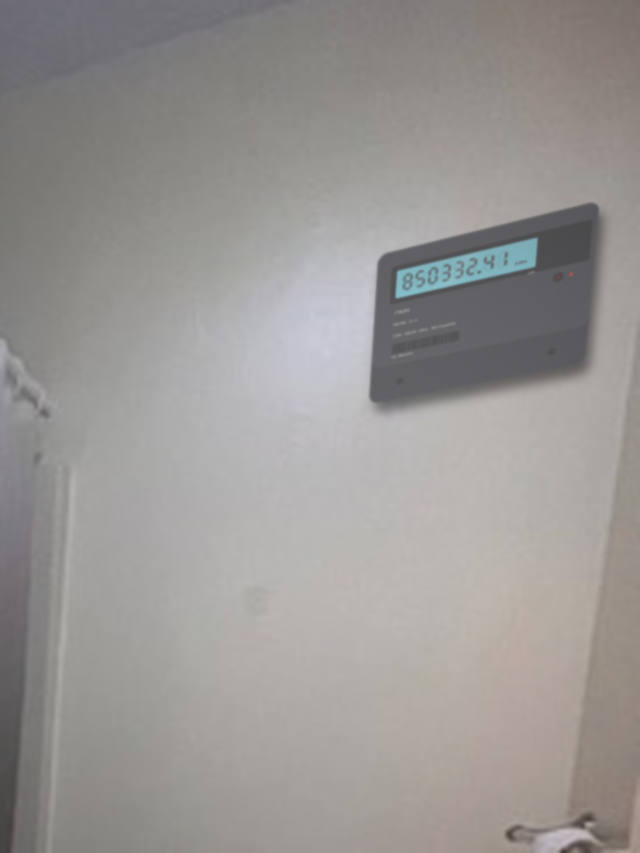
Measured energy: 850332.41 kWh
